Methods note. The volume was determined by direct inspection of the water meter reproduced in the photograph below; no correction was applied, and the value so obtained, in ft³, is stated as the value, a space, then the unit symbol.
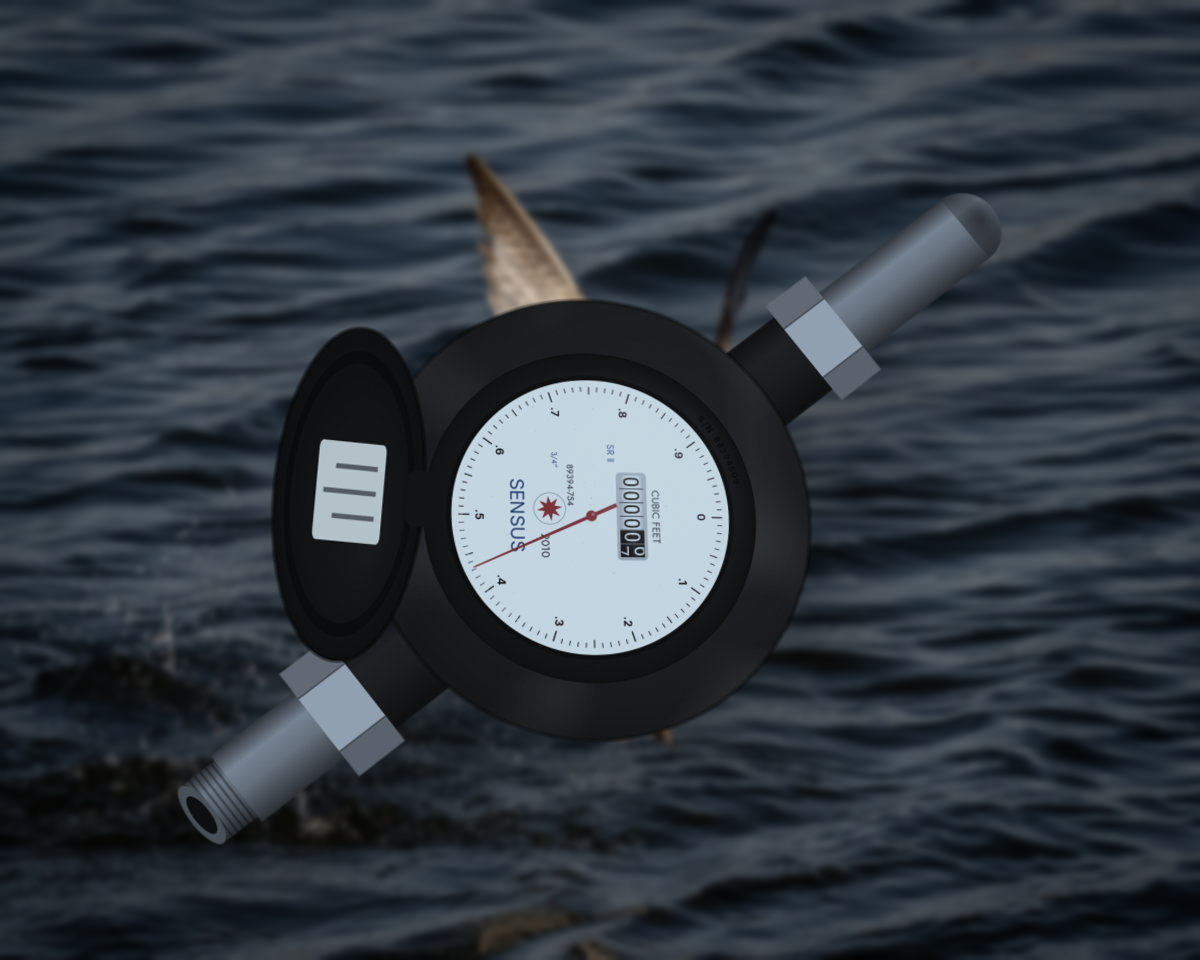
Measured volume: 6.43 ft³
